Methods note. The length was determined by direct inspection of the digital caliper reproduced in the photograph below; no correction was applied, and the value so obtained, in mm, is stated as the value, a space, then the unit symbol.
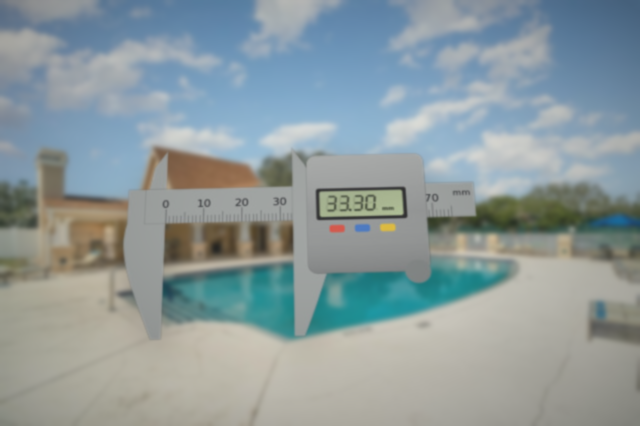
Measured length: 33.30 mm
